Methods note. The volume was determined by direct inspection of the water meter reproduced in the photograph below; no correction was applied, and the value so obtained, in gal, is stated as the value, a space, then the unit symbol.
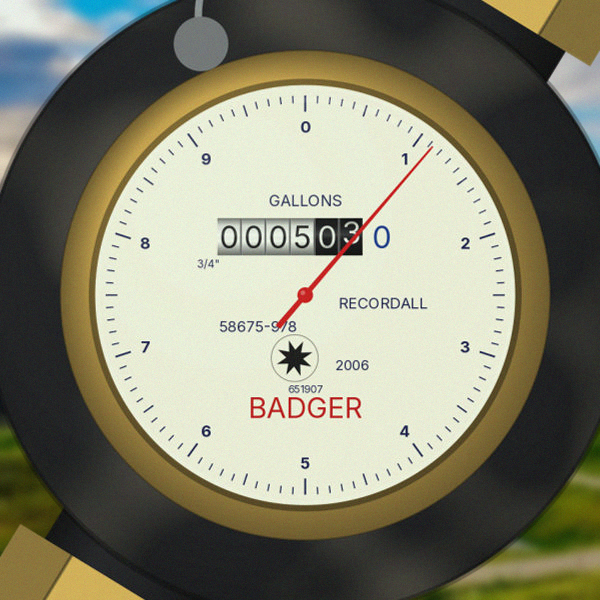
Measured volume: 5031.1 gal
